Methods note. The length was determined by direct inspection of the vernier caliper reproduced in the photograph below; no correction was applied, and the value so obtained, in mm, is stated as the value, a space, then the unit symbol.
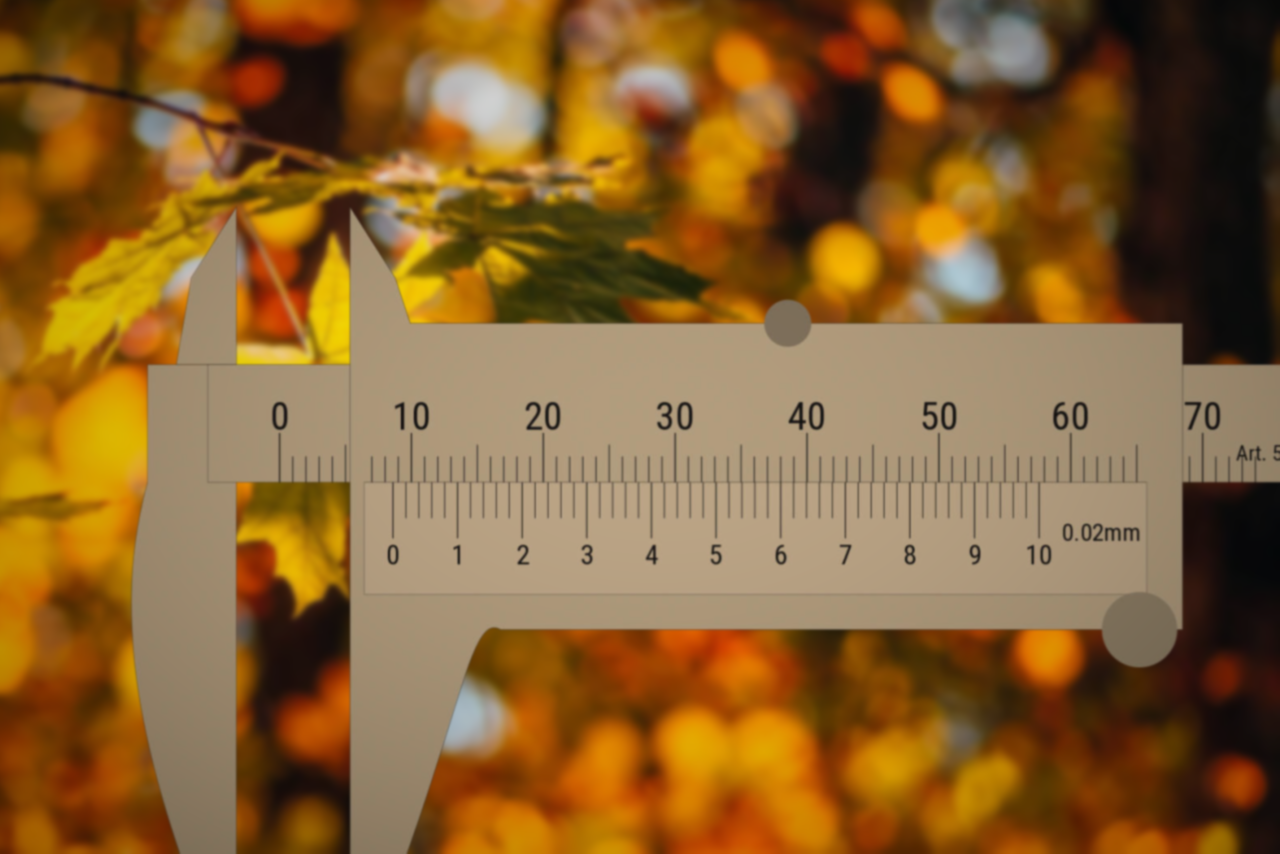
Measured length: 8.6 mm
